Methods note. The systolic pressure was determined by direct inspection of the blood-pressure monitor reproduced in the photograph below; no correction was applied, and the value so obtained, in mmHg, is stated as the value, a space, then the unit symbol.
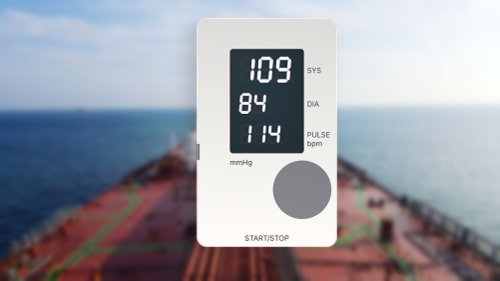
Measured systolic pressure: 109 mmHg
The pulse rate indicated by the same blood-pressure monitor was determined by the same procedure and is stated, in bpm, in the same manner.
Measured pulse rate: 114 bpm
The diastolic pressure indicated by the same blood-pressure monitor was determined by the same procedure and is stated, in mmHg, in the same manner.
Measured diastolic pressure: 84 mmHg
